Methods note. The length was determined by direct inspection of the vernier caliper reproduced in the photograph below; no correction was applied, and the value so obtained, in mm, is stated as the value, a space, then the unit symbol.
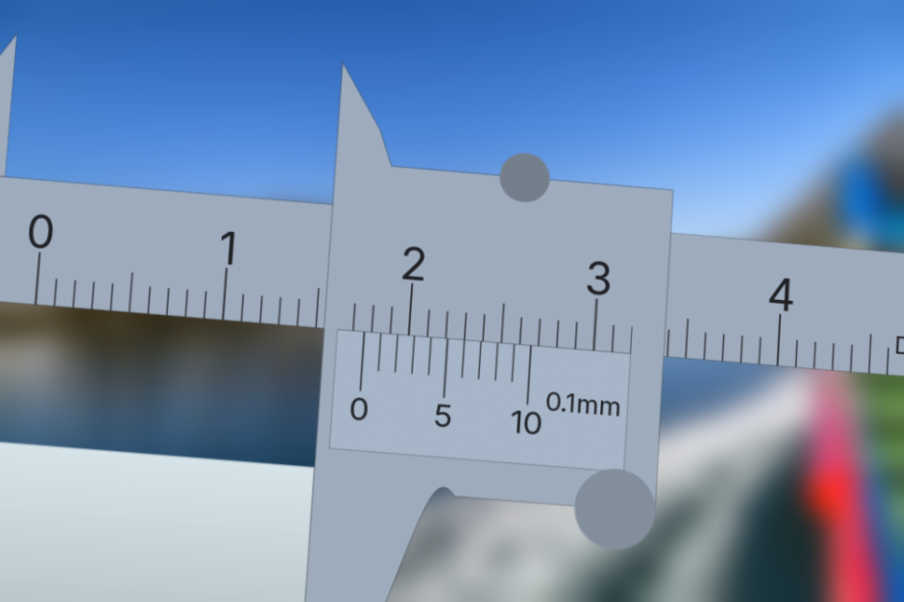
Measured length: 17.6 mm
